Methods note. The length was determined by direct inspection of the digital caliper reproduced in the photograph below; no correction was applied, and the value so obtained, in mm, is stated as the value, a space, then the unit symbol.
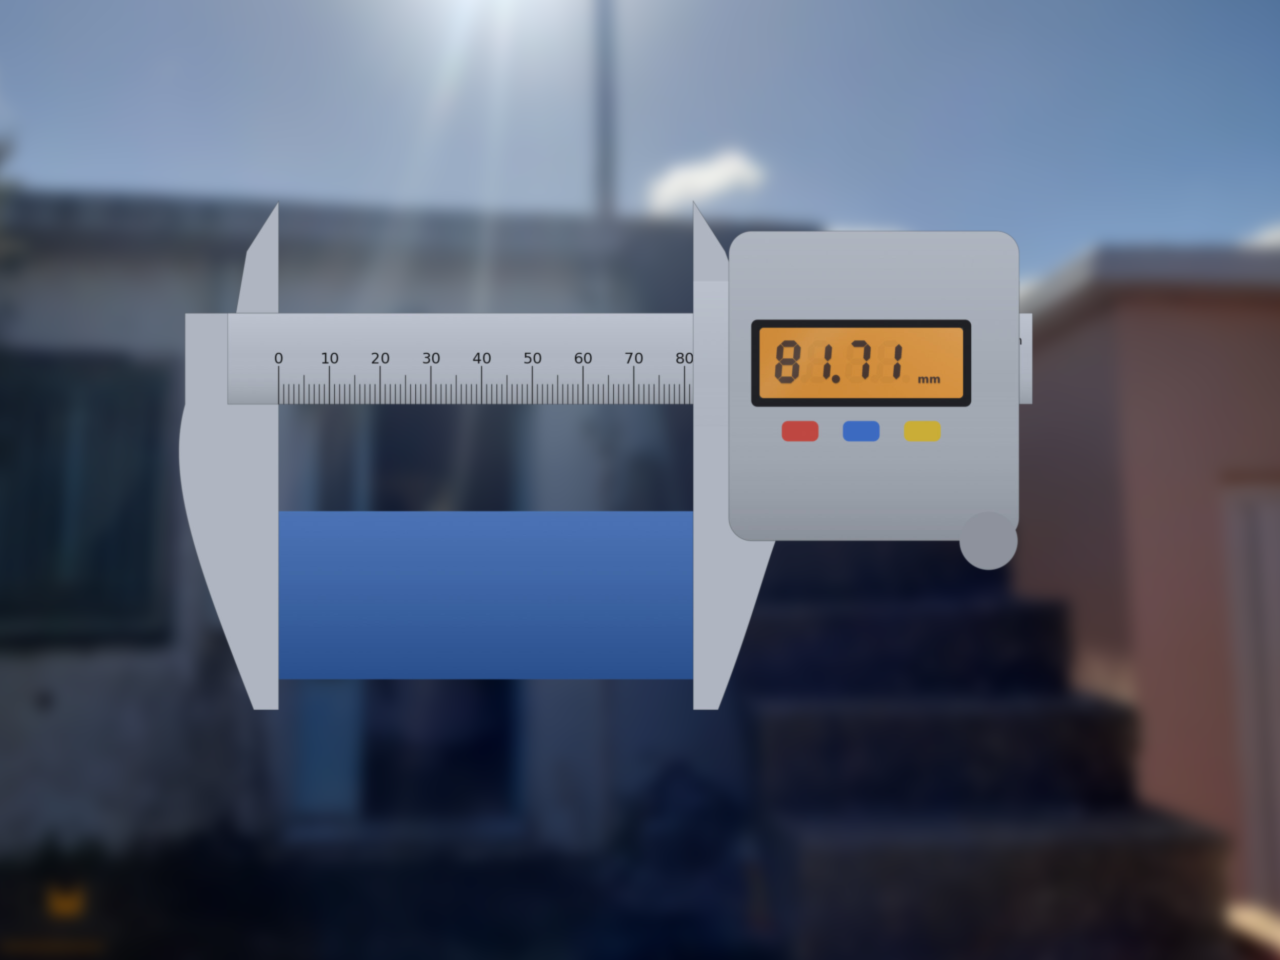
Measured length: 81.71 mm
